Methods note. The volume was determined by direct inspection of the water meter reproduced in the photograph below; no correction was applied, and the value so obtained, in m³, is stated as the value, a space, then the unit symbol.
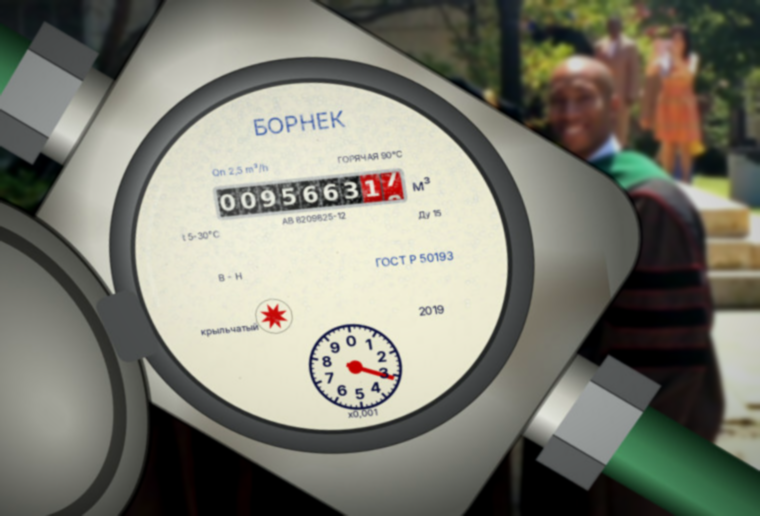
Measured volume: 95663.173 m³
